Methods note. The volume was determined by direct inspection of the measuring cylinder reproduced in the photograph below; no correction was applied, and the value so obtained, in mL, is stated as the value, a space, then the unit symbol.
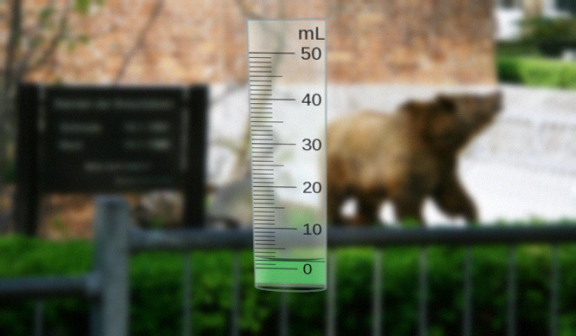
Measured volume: 2 mL
